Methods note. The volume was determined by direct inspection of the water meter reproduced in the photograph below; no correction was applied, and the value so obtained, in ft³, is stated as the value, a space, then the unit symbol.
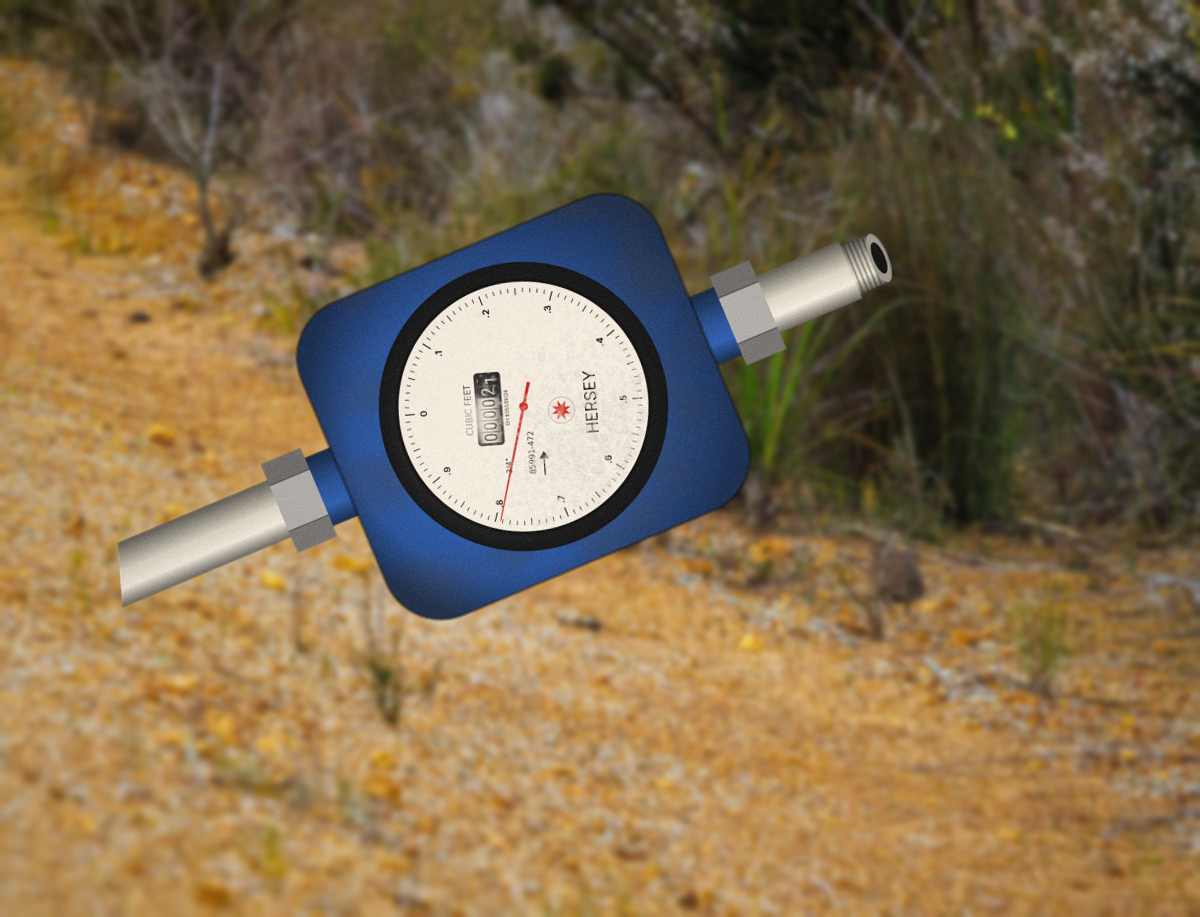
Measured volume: 20.79 ft³
